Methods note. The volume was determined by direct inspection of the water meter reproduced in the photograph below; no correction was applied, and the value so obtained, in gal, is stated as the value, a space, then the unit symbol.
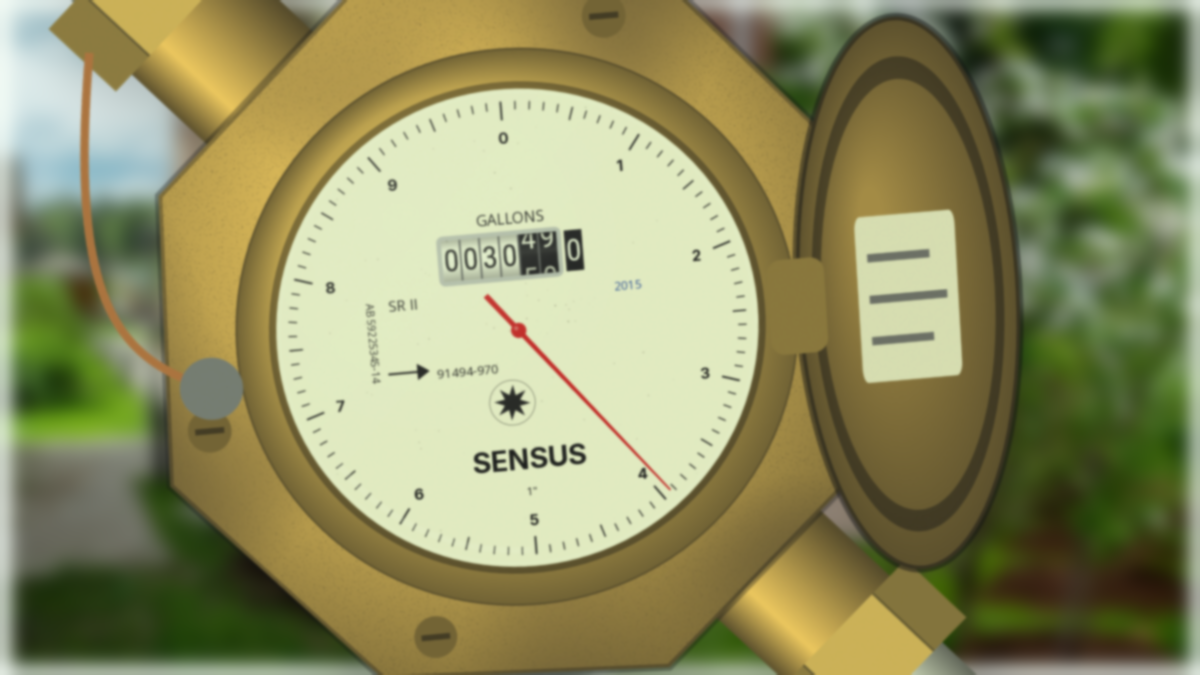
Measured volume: 30493.9 gal
